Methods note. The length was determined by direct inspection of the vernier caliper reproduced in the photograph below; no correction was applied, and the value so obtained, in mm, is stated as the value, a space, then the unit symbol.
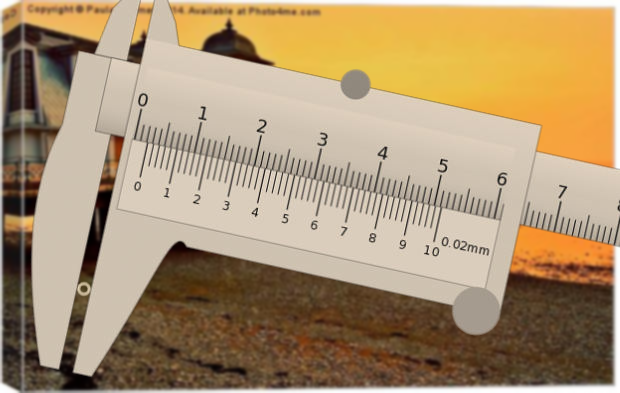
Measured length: 2.2 mm
